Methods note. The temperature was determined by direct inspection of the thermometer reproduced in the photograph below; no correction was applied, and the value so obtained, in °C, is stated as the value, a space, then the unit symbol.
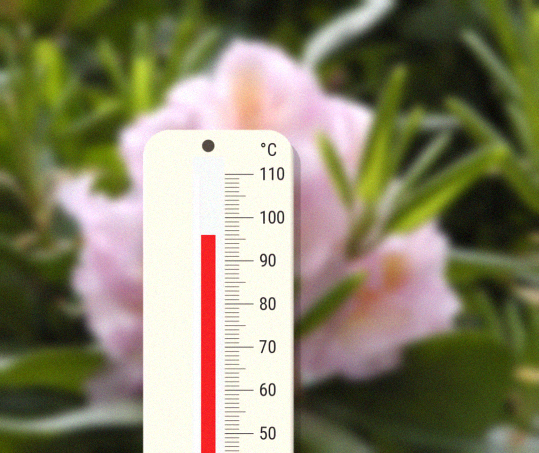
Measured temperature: 96 °C
